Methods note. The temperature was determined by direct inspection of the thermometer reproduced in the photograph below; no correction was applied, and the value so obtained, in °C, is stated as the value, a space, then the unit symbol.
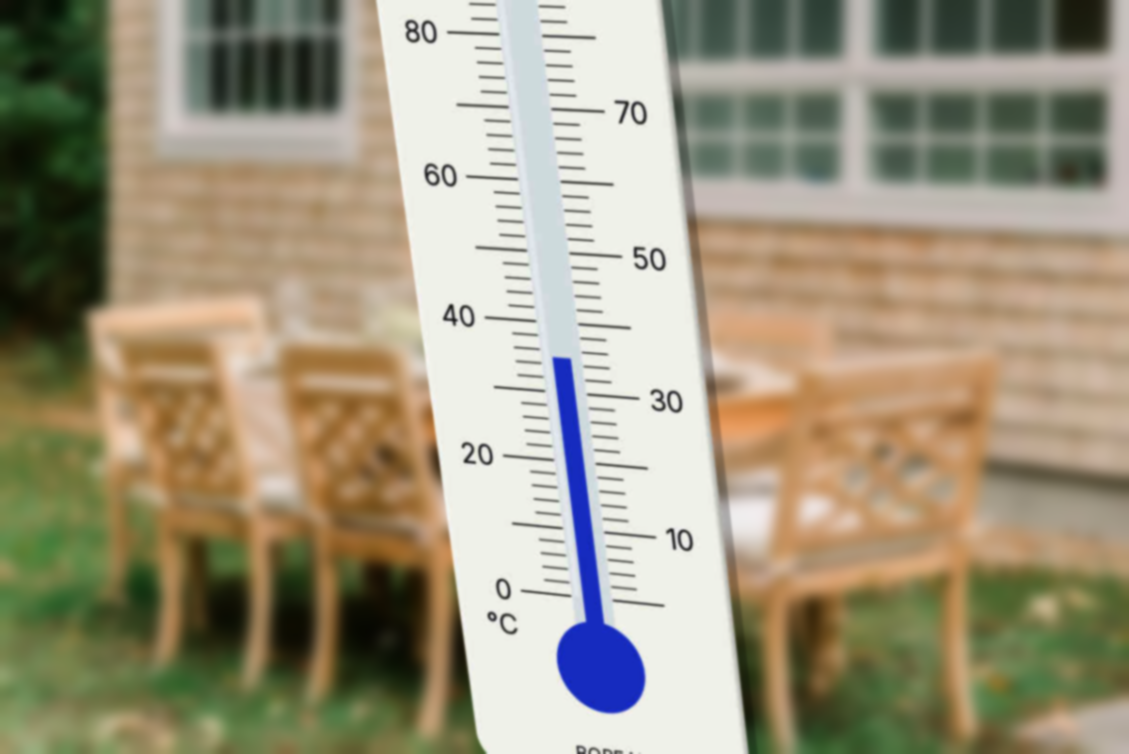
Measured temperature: 35 °C
